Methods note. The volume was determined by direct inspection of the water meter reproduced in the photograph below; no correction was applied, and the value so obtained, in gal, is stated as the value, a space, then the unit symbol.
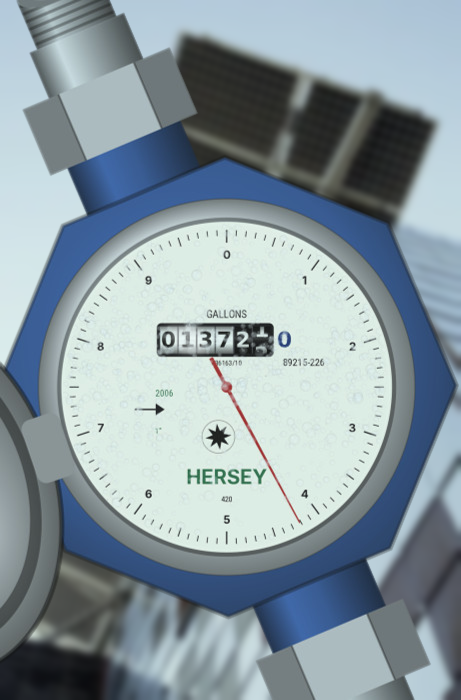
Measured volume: 137214.2 gal
